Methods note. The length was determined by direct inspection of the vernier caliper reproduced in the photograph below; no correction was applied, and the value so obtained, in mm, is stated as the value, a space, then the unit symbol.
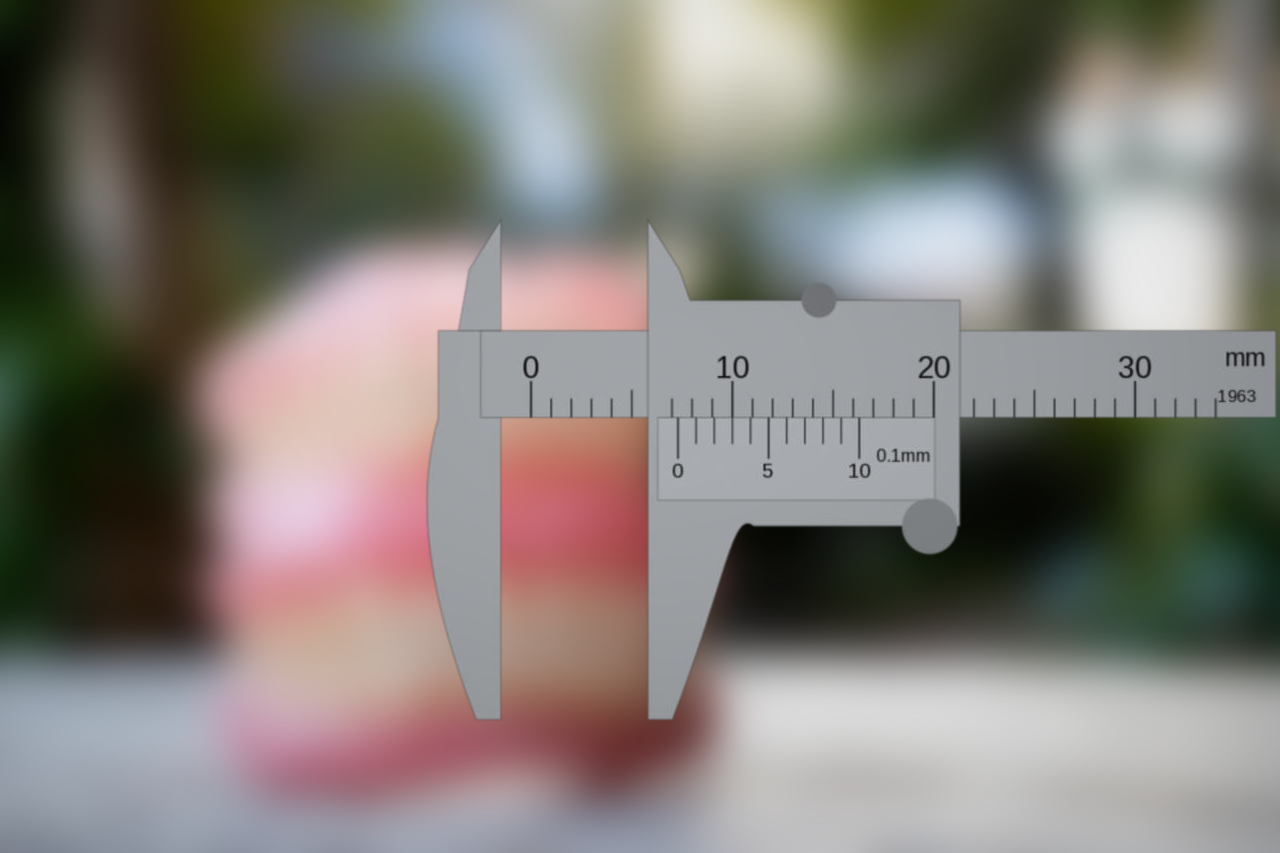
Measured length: 7.3 mm
